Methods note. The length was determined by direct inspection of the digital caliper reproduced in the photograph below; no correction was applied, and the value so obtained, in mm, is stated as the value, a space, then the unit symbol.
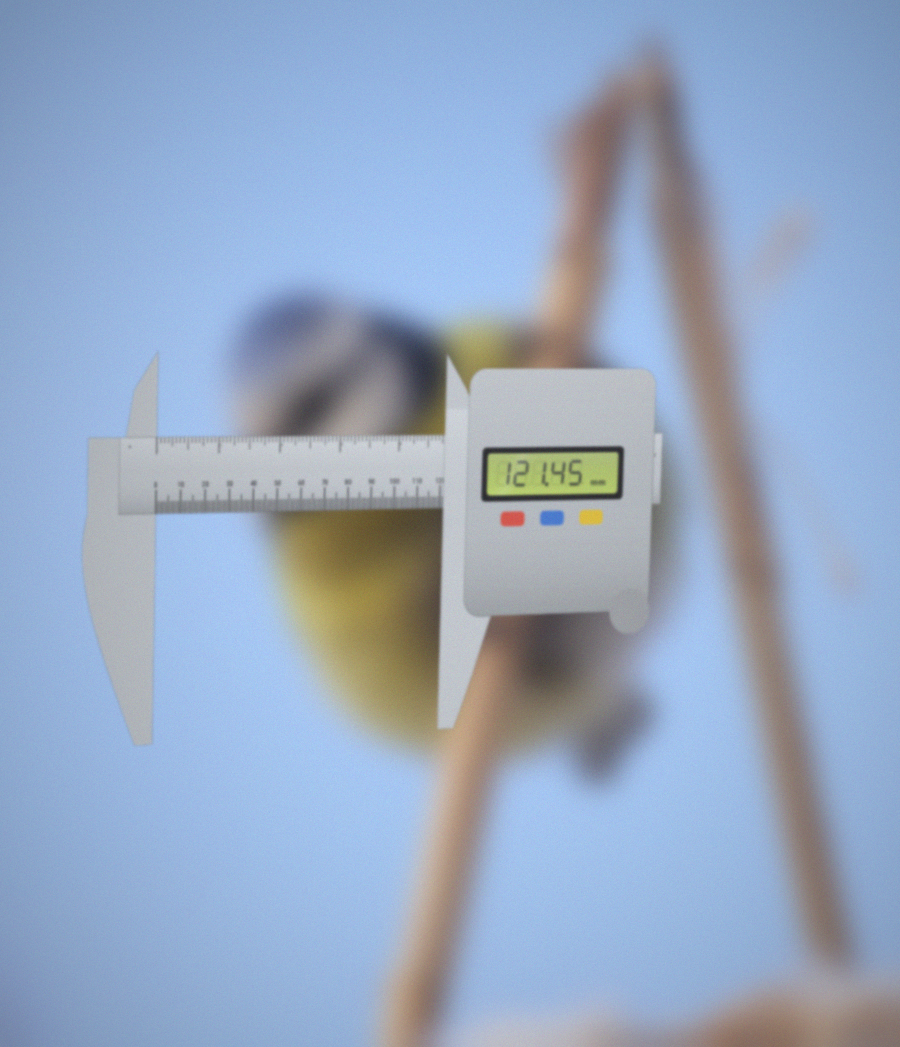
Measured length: 121.45 mm
